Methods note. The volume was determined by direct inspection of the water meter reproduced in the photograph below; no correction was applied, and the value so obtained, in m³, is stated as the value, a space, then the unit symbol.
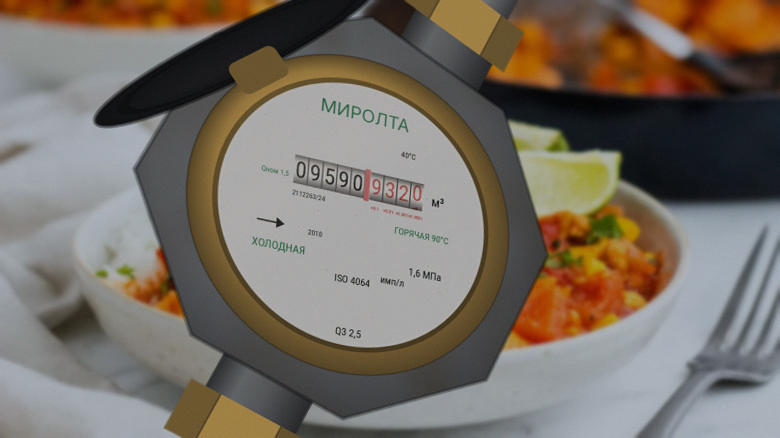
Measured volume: 9590.9320 m³
